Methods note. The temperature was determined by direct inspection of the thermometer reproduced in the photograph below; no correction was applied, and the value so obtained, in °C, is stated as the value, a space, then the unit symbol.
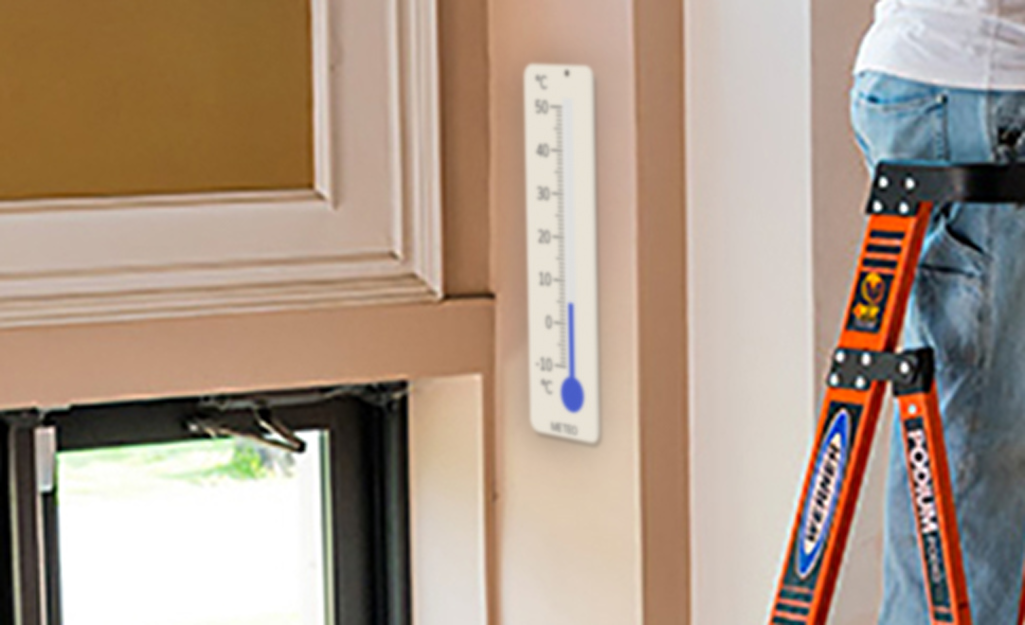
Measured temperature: 5 °C
